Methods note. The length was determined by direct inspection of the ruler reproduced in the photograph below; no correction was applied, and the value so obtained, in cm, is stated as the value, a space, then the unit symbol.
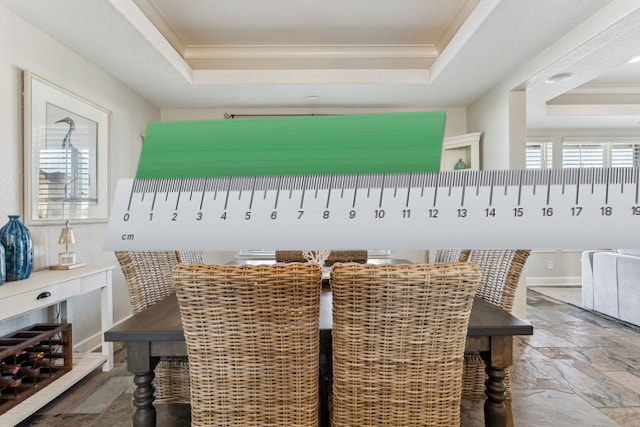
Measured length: 12 cm
